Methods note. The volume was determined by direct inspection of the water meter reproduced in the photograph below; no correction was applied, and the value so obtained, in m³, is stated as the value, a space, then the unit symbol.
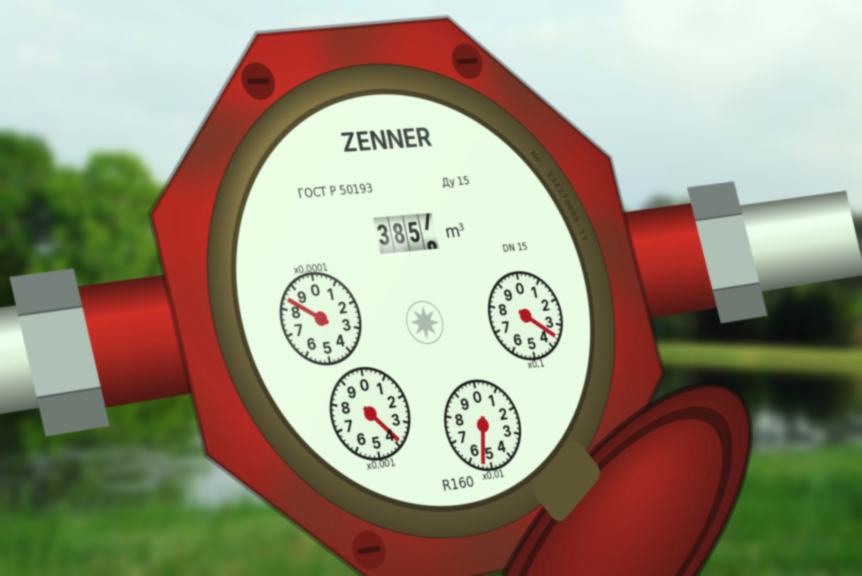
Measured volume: 3857.3538 m³
